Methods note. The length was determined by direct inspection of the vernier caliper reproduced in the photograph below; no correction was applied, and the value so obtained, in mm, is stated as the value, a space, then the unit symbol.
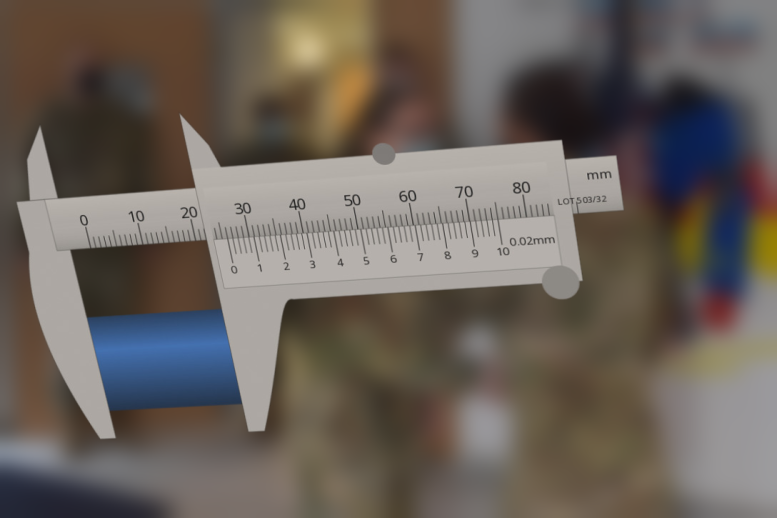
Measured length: 26.0 mm
